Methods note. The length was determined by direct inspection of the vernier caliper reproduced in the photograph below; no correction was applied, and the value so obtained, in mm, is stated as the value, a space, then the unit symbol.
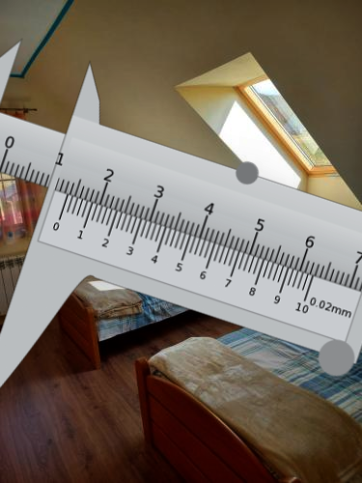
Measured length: 13.6 mm
